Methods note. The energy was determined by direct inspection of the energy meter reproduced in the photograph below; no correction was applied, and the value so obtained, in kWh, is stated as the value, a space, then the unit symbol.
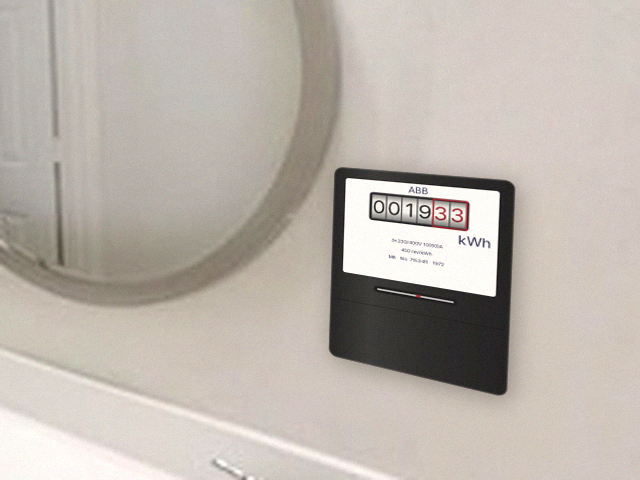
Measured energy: 19.33 kWh
